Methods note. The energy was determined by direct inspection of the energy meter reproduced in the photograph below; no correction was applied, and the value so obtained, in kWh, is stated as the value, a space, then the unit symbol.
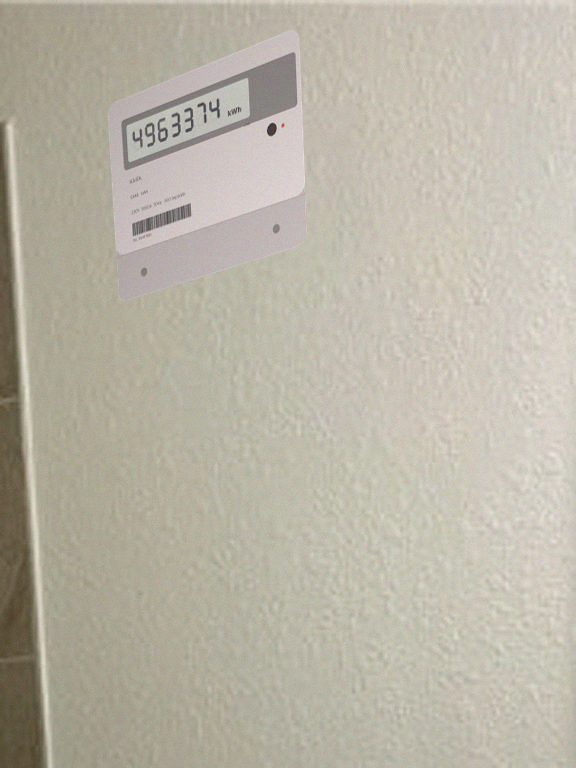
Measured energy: 4963374 kWh
